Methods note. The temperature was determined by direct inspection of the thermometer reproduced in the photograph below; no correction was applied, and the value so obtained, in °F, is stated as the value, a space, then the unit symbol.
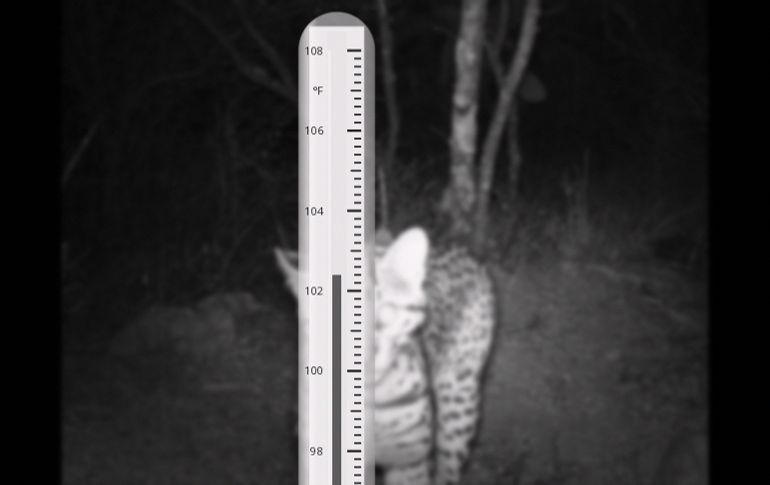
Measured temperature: 102.4 °F
